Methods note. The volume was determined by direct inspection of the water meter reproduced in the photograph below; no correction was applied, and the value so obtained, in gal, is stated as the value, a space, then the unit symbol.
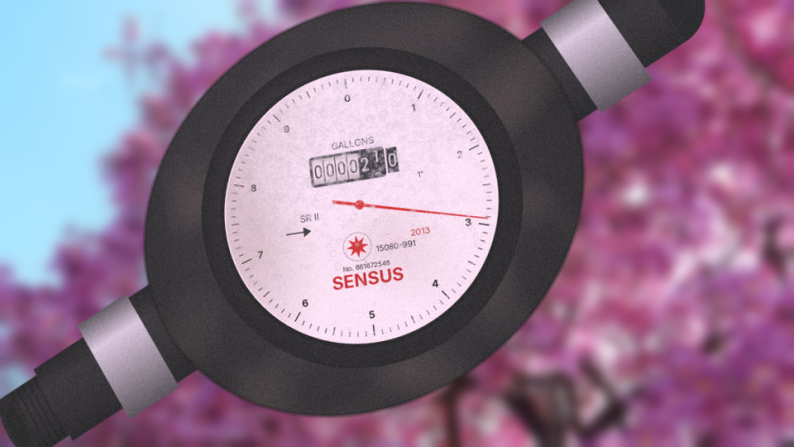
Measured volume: 212.9 gal
